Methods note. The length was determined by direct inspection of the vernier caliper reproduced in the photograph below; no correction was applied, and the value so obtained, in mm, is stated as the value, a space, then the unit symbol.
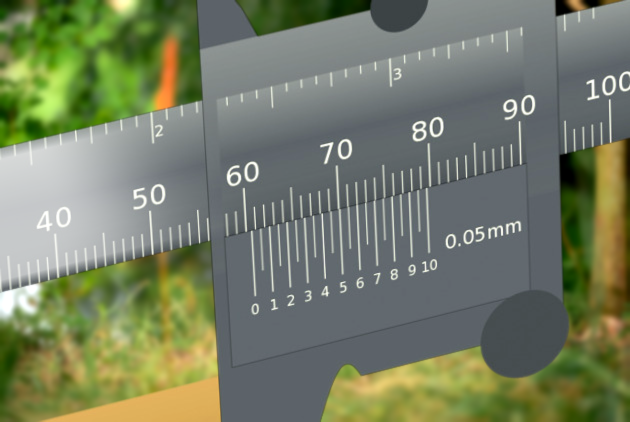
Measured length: 60.6 mm
